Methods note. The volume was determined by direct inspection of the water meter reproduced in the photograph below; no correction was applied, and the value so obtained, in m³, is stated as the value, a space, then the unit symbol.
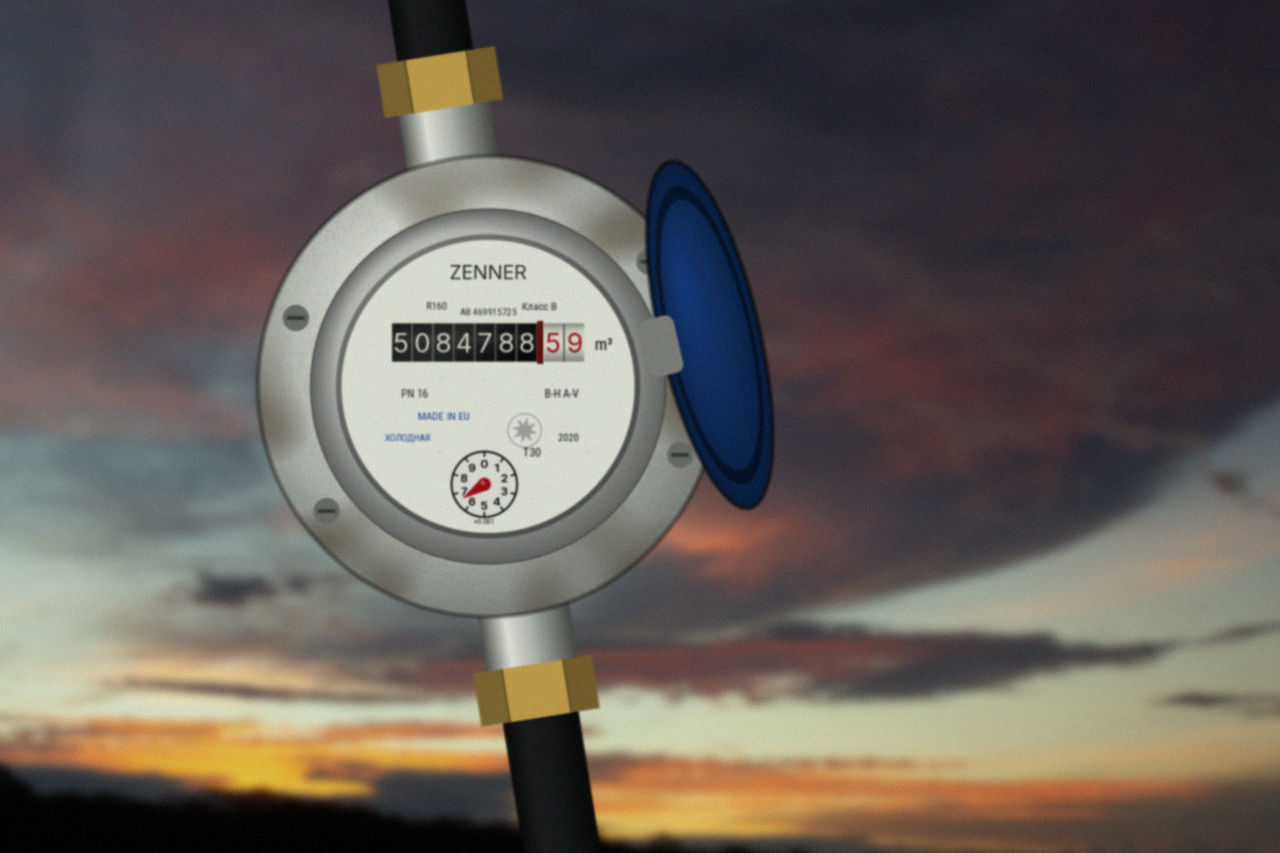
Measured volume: 5084788.596 m³
